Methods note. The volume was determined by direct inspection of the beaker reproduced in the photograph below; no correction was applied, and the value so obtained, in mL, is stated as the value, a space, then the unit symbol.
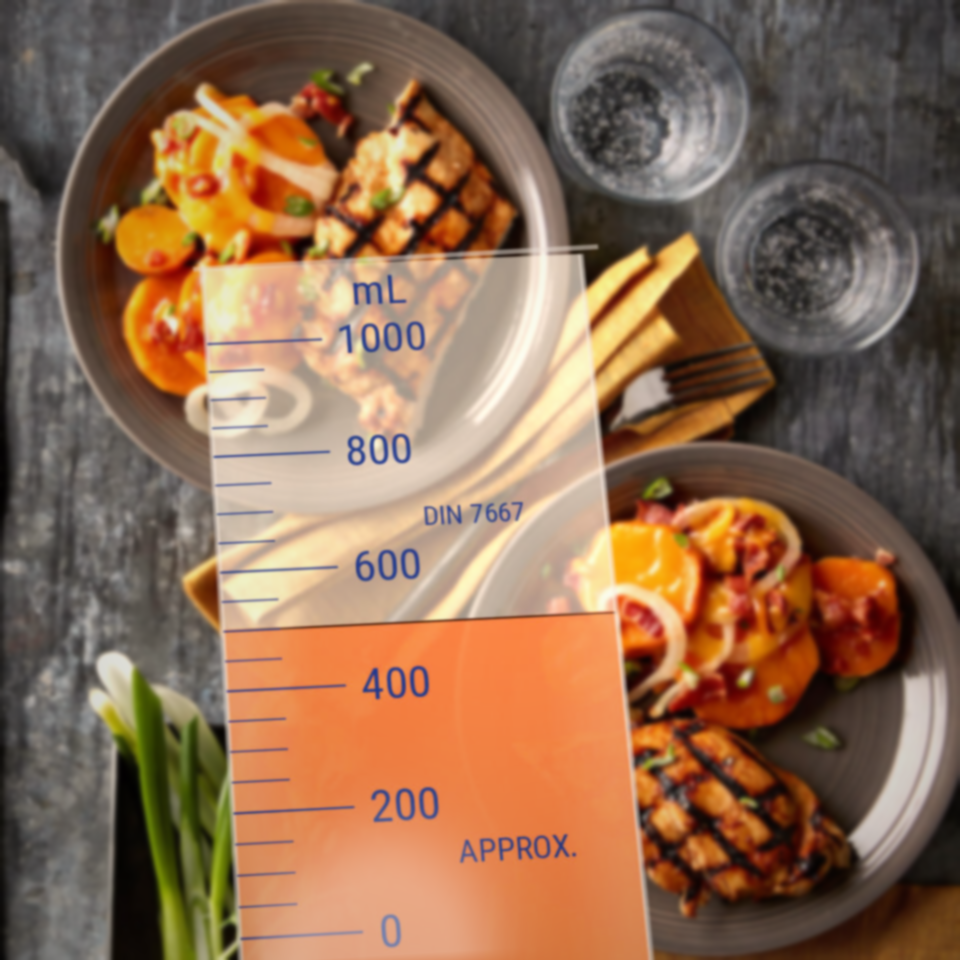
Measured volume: 500 mL
